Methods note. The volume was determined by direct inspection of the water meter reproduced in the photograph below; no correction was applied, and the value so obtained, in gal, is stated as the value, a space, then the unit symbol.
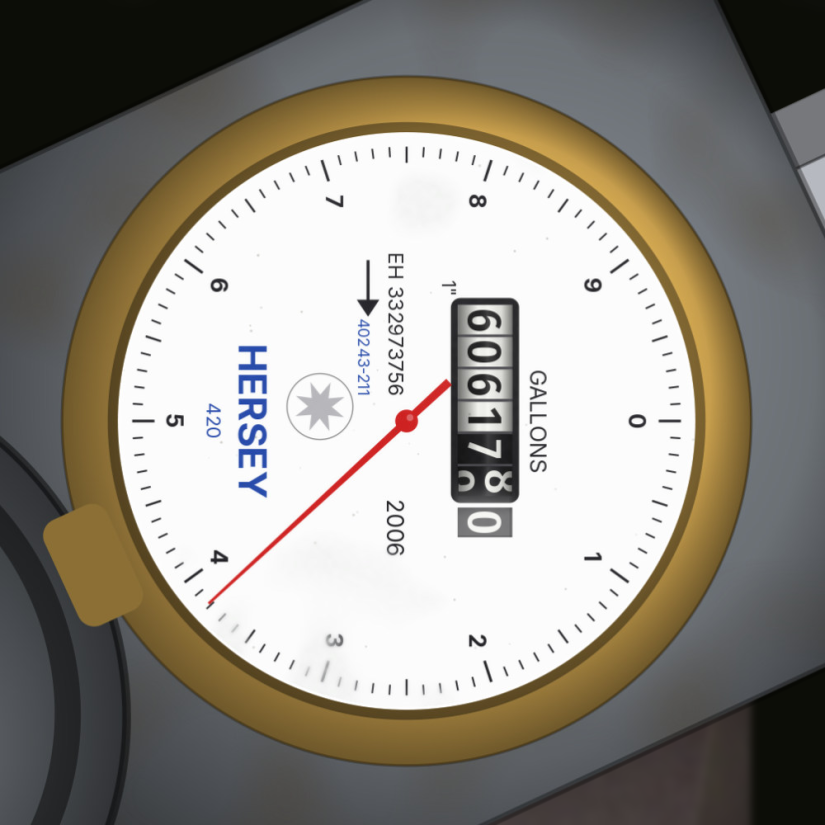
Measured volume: 6061783.8 gal
